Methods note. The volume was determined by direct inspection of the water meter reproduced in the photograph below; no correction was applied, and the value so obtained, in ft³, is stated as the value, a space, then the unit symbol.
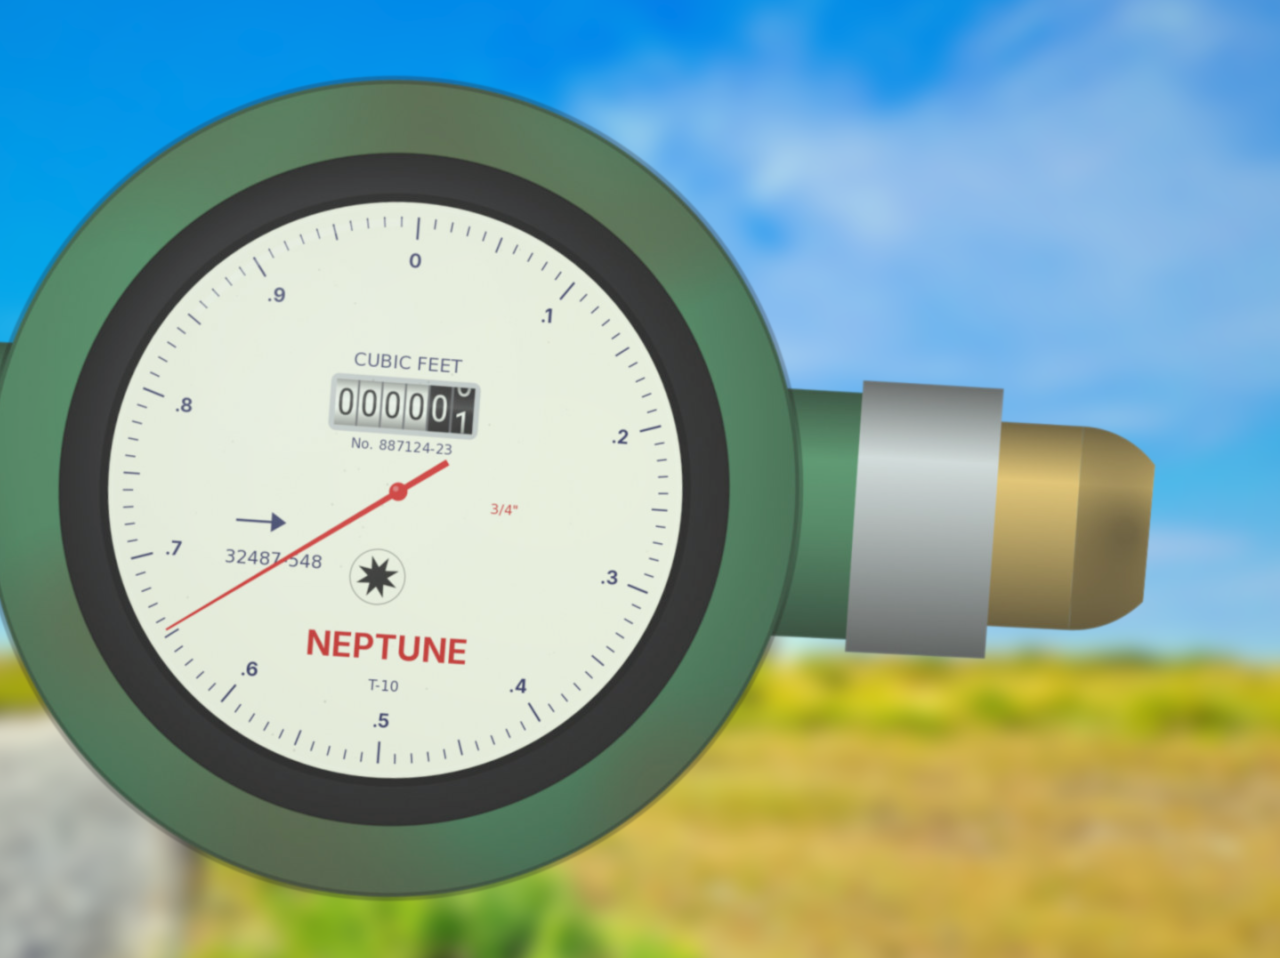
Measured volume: 0.65 ft³
